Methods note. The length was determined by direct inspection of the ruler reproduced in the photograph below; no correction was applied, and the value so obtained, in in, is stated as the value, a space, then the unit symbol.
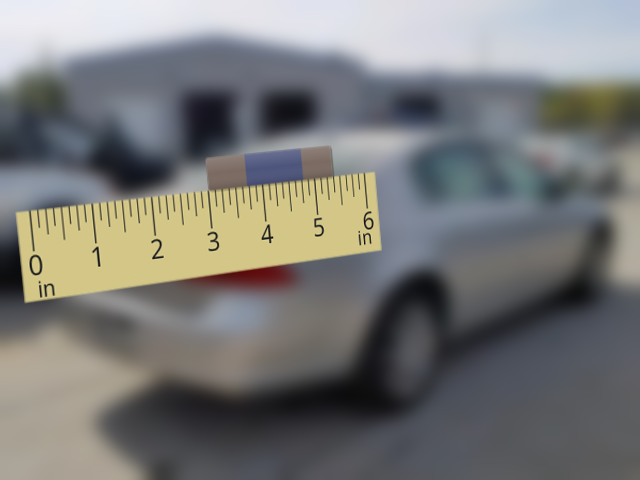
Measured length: 2.375 in
